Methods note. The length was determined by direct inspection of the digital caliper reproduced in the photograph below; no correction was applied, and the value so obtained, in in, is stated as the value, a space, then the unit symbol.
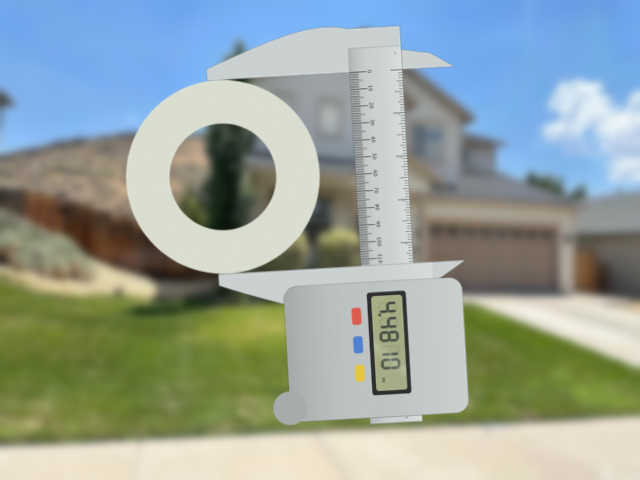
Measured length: 4.4810 in
